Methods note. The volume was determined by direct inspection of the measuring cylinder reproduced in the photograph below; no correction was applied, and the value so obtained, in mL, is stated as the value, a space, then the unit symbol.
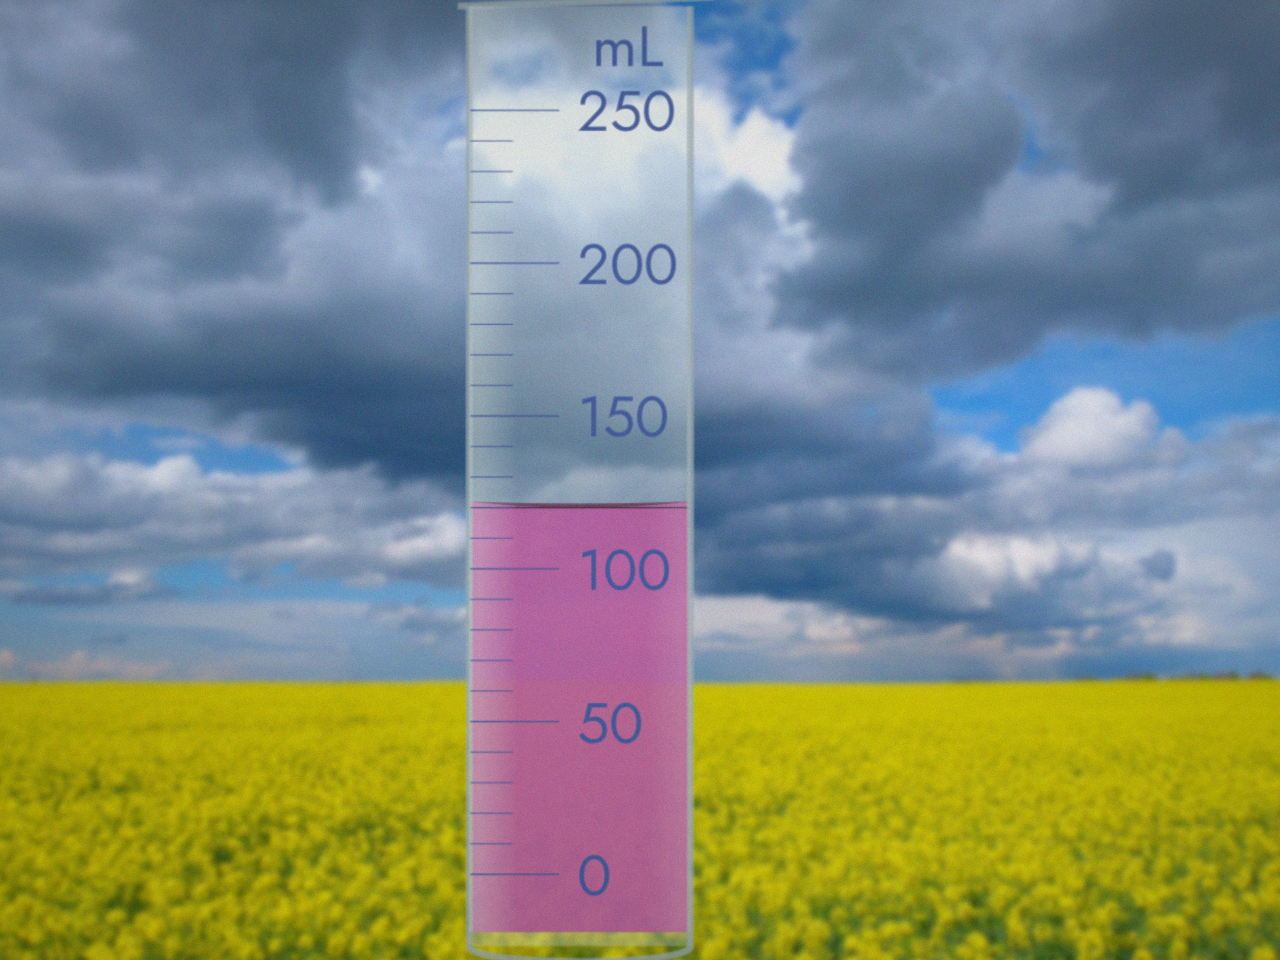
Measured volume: 120 mL
